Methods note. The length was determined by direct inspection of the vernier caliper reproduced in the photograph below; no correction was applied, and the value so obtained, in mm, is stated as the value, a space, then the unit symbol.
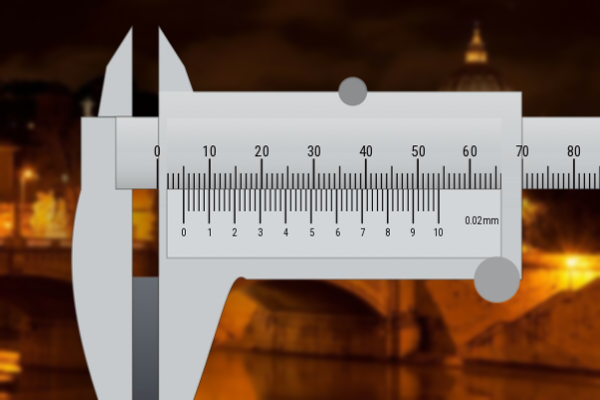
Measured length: 5.0 mm
